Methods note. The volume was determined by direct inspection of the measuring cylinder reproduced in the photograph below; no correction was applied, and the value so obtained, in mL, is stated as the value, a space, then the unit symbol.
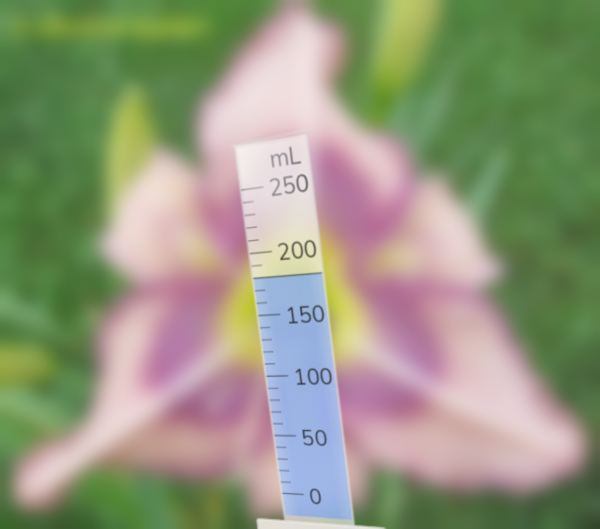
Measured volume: 180 mL
